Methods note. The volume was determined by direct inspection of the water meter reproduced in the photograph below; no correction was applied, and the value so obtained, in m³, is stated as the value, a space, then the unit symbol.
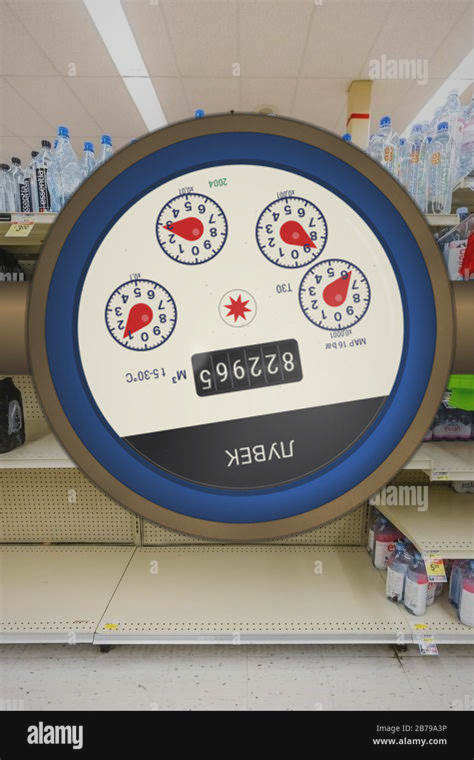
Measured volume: 822965.1286 m³
